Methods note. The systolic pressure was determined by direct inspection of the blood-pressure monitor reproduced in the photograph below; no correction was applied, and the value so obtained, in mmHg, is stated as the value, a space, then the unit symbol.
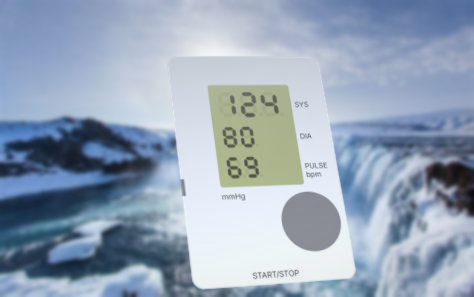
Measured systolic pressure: 124 mmHg
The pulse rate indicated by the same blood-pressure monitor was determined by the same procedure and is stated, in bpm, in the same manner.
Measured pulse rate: 69 bpm
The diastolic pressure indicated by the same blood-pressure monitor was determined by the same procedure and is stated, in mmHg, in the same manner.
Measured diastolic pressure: 80 mmHg
